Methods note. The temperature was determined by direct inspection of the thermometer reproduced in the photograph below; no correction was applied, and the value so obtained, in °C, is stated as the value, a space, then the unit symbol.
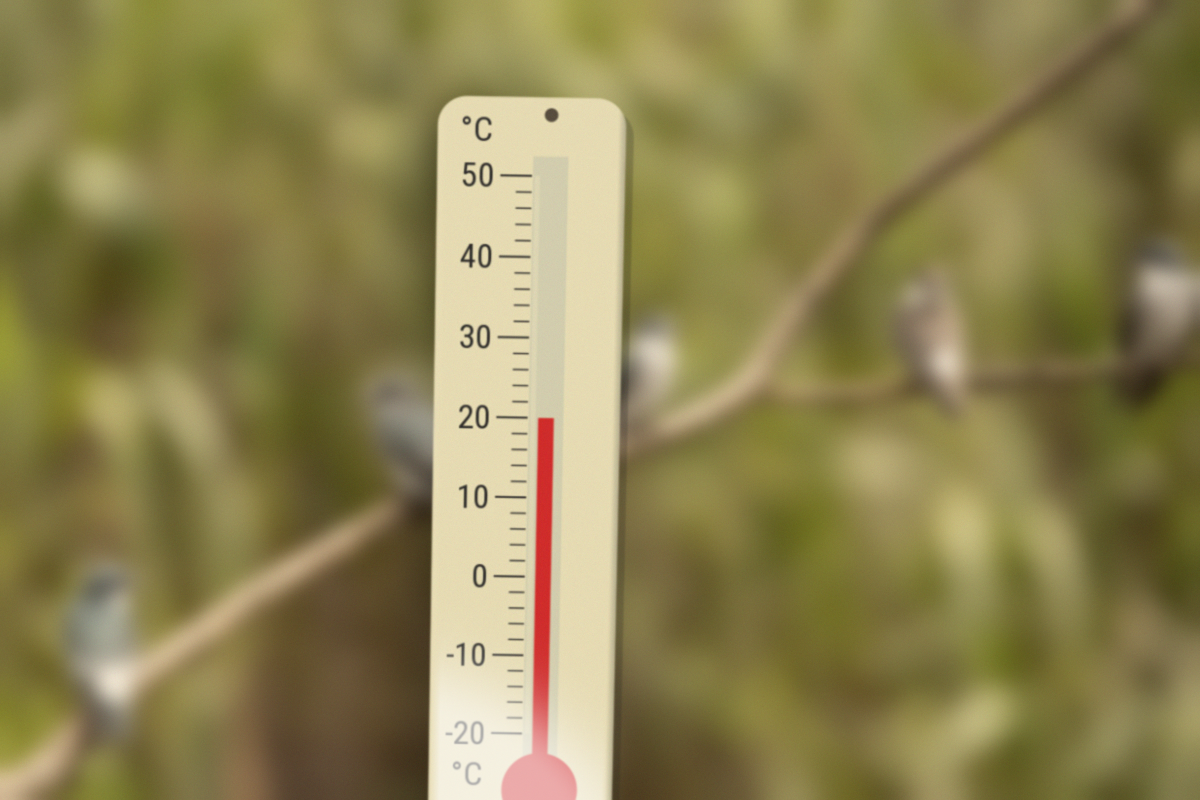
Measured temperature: 20 °C
